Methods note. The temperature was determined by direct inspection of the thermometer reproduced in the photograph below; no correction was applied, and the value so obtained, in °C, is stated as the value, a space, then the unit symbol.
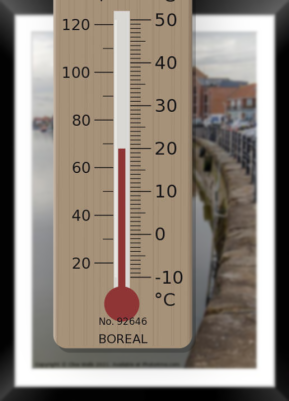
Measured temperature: 20 °C
